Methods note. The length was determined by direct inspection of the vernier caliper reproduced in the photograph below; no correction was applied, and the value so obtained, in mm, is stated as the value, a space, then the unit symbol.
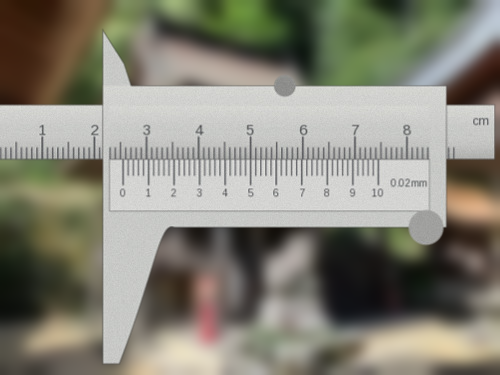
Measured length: 25.5 mm
